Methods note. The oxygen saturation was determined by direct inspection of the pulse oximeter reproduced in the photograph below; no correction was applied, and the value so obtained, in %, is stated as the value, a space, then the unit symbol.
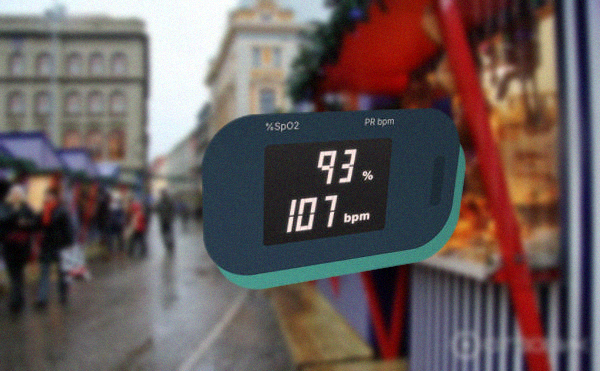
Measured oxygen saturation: 93 %
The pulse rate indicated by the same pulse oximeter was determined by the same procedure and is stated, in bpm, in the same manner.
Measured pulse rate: 107 bpm
